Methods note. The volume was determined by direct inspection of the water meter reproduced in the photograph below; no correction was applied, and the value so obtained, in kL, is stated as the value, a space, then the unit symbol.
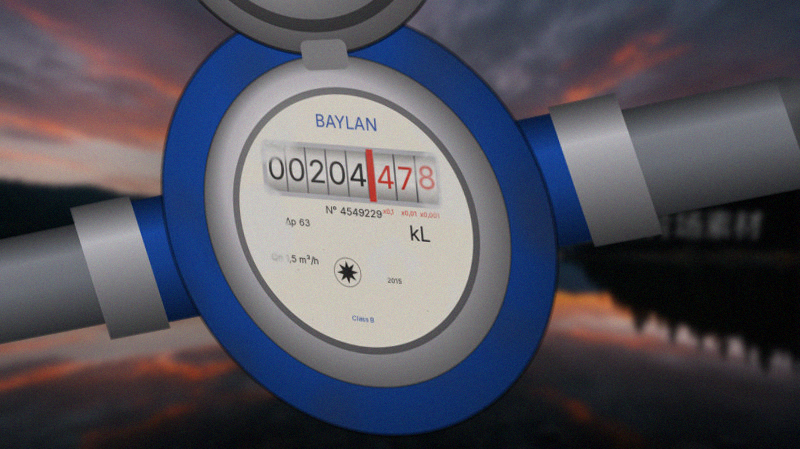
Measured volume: 204.478 kL
